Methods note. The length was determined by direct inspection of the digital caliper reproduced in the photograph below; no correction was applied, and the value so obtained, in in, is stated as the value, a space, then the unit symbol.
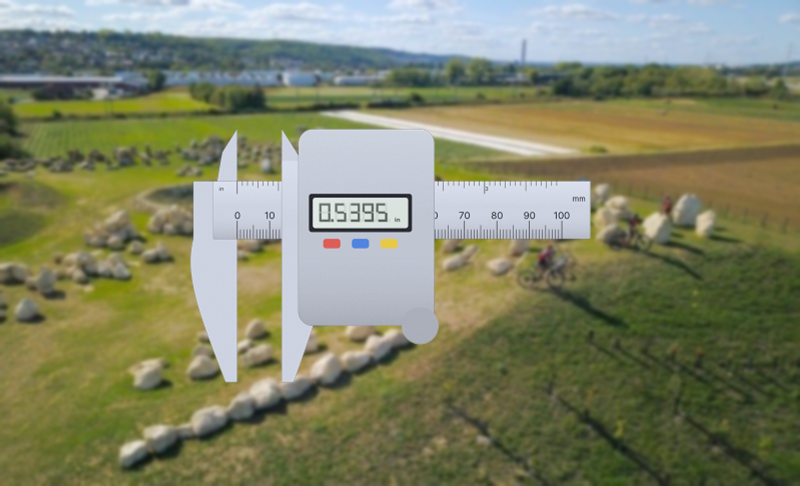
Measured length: 0.5395 in
